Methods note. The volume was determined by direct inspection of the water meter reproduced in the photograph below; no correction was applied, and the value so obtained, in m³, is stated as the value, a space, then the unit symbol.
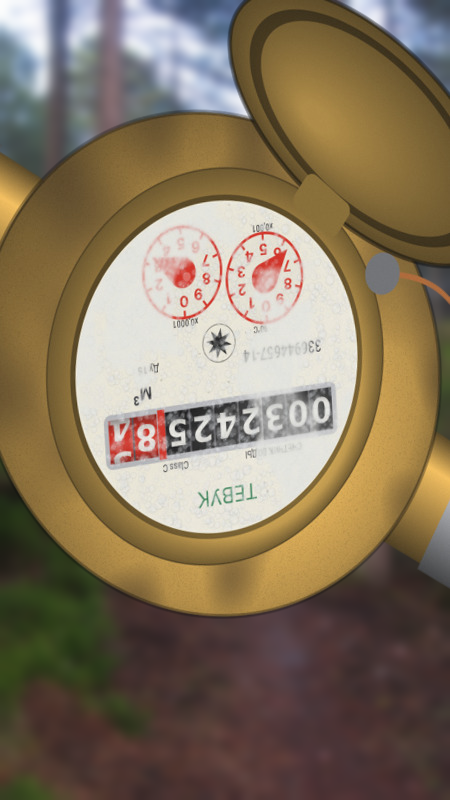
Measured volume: 32425.8363 m³
